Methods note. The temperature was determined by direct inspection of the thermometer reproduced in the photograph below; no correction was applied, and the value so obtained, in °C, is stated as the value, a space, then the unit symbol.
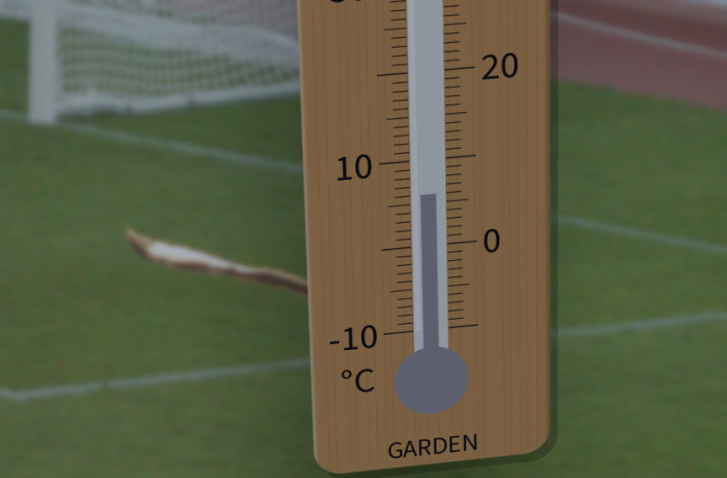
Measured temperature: 6 °C
